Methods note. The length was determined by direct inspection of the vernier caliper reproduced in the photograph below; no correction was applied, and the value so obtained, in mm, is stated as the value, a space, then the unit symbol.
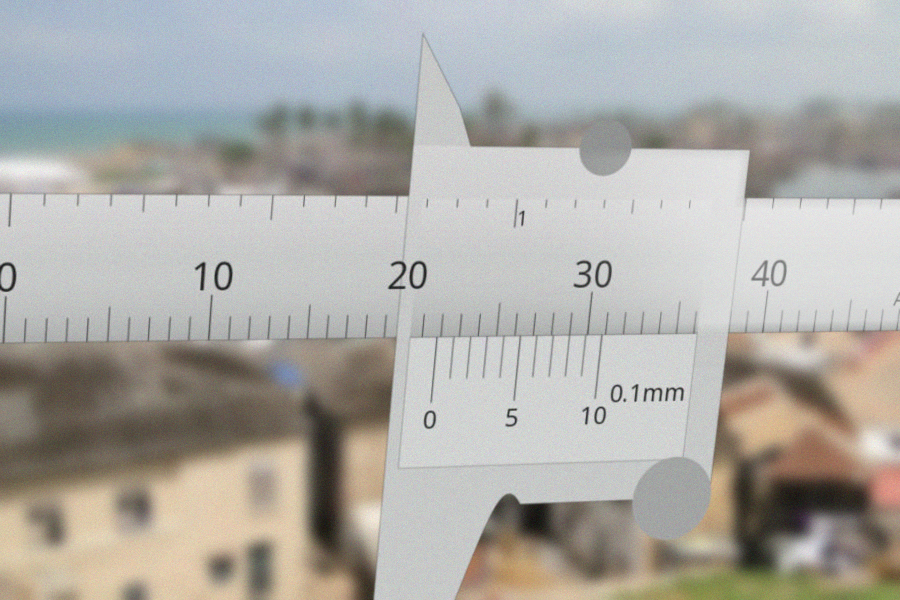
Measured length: 21.8 mm
